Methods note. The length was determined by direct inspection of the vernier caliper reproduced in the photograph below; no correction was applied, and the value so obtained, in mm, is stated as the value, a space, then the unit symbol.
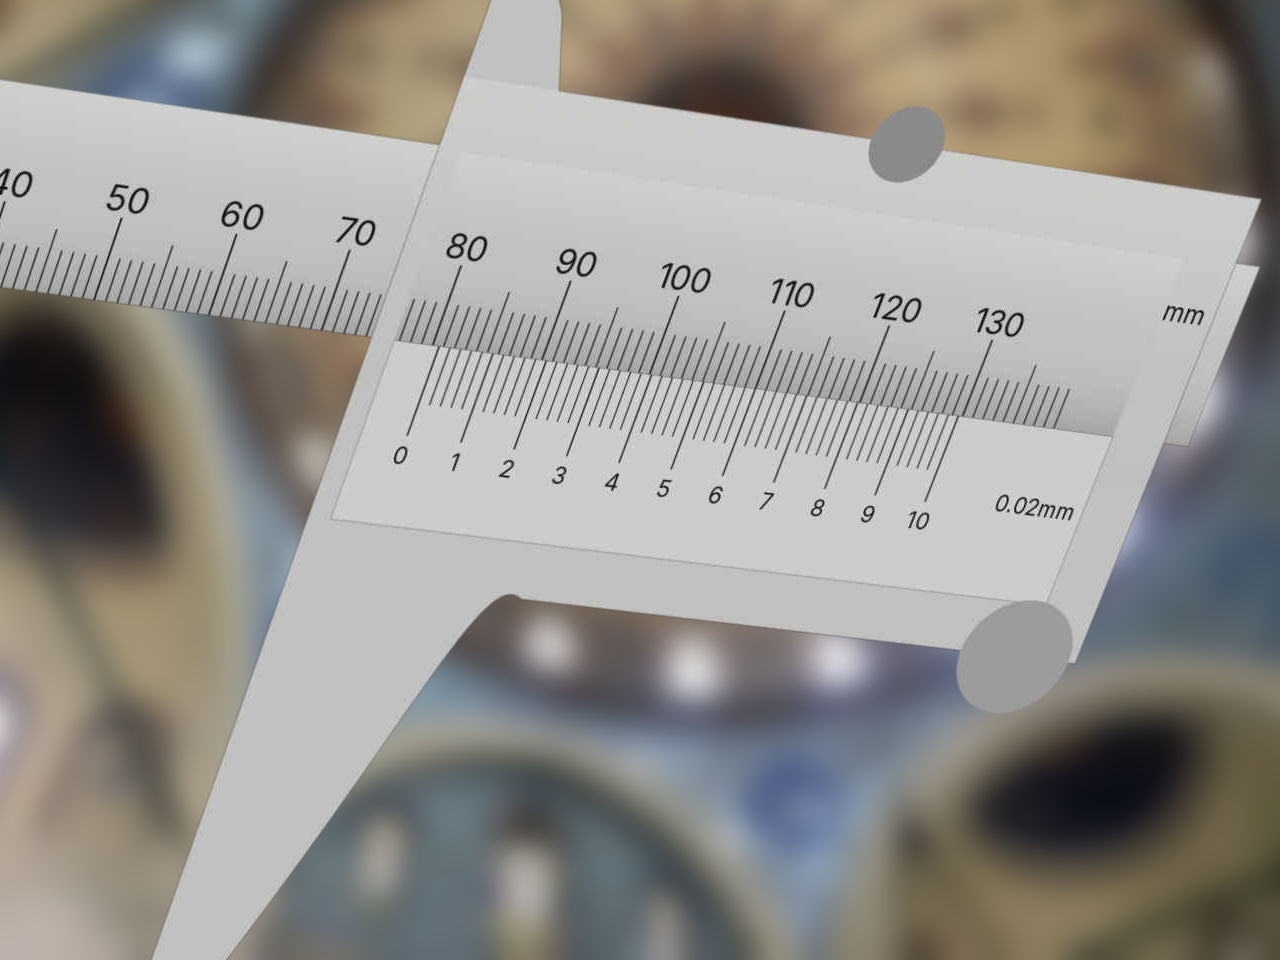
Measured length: 80.6 mm
